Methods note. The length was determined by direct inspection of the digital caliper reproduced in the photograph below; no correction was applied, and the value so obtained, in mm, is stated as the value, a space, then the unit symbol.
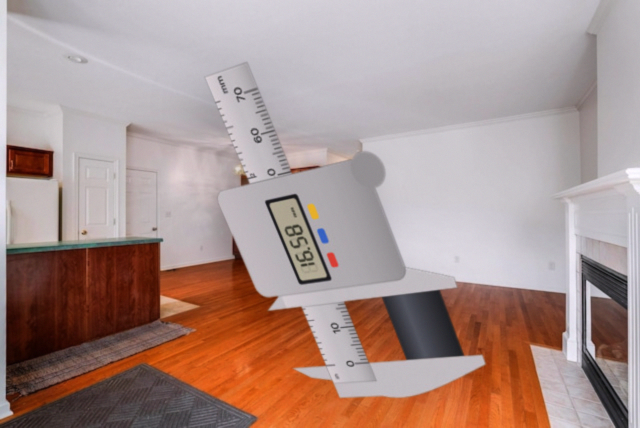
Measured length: 16.58 mm
